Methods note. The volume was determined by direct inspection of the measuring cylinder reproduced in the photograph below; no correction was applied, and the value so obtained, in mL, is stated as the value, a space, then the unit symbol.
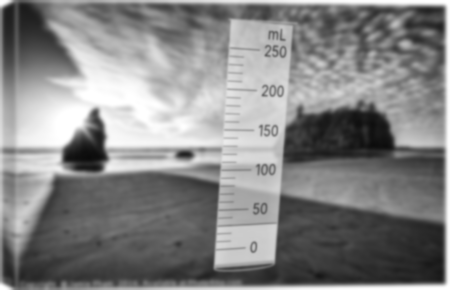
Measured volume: 30 mL
